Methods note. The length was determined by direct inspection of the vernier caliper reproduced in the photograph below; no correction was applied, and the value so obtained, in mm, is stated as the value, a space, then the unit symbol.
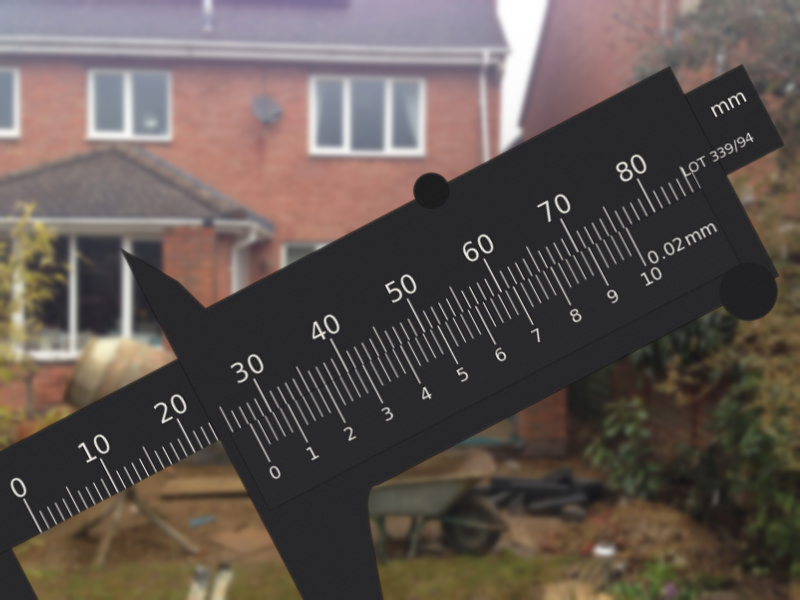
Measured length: 27.2 mm
